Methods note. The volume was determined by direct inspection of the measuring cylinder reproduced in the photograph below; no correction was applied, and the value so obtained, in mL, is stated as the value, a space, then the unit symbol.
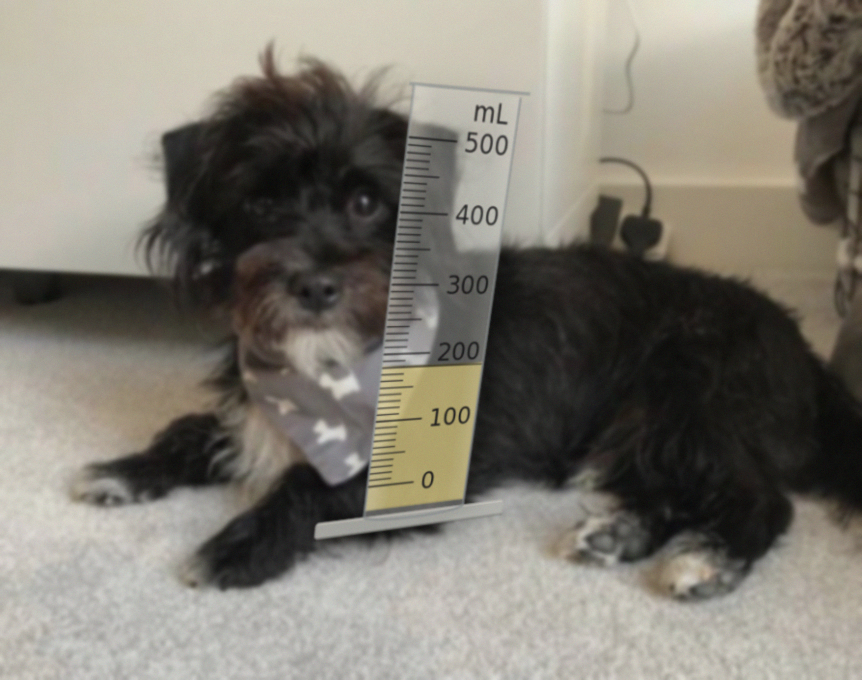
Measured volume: 180 mL
